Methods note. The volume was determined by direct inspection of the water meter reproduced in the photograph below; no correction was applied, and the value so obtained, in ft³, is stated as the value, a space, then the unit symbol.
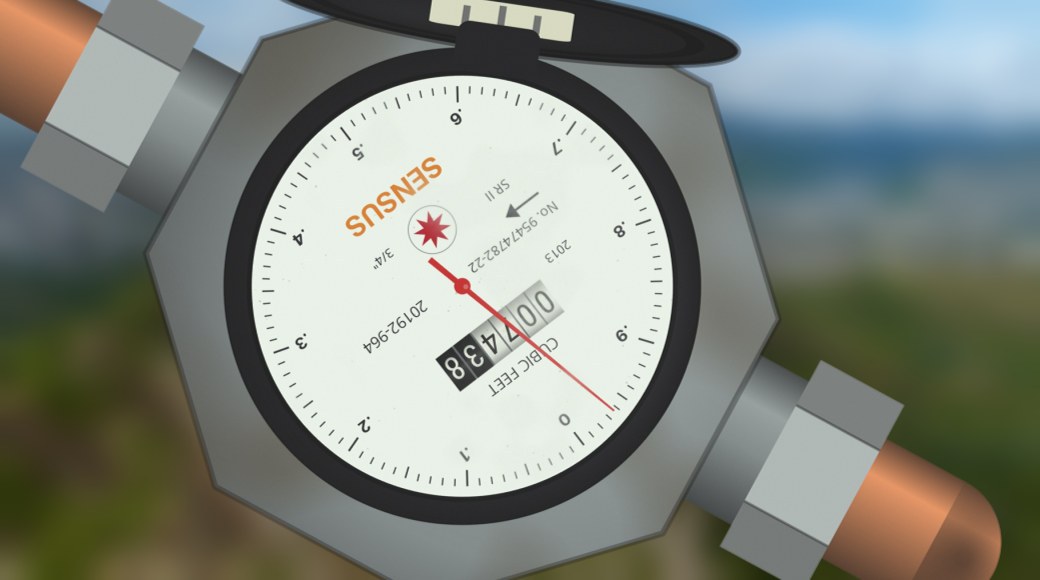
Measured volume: 7437.96 ft³
